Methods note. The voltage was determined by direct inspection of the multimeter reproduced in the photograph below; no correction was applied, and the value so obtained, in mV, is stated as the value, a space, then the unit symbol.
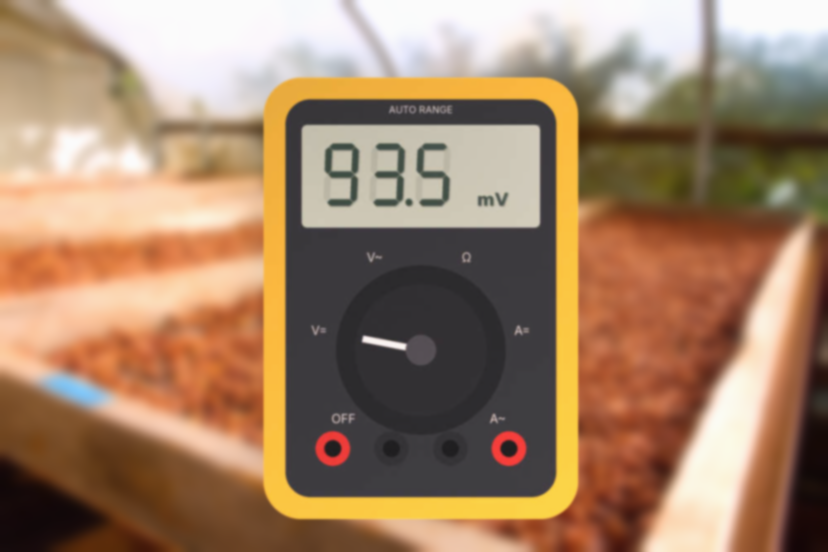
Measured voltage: 93.5 mV
